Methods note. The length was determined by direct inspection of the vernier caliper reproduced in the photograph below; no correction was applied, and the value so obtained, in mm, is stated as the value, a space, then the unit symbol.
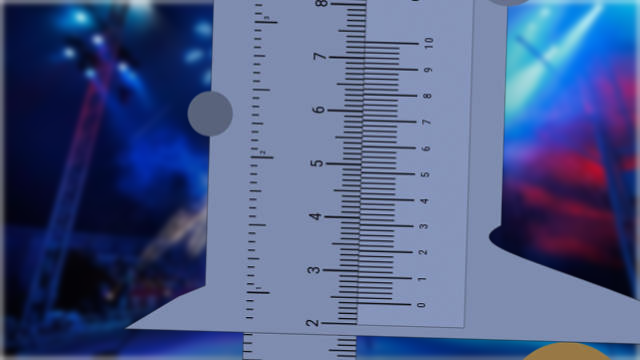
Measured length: 24.0 mm
